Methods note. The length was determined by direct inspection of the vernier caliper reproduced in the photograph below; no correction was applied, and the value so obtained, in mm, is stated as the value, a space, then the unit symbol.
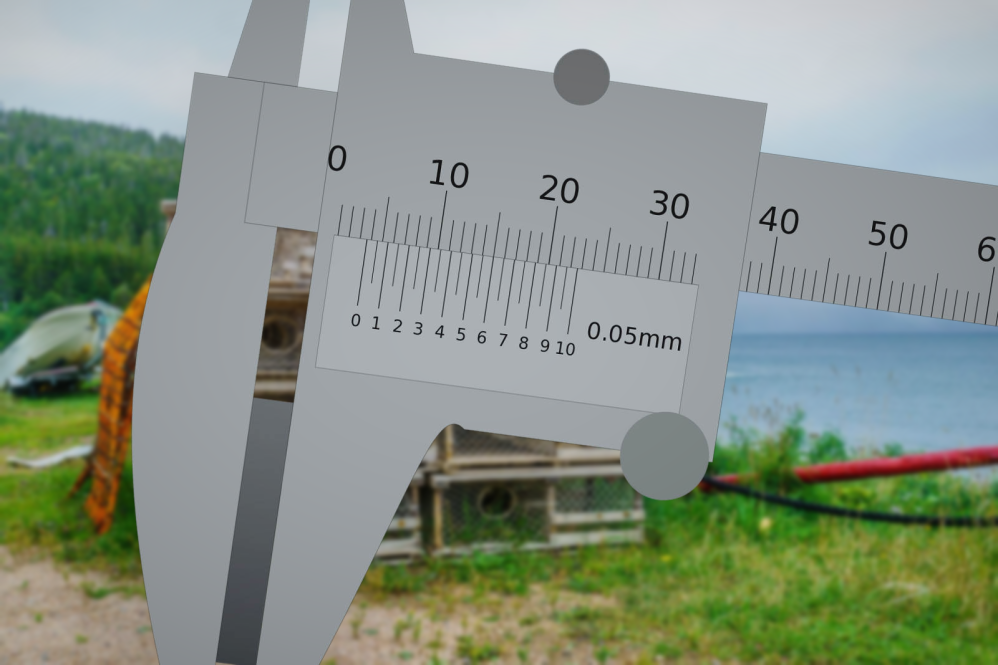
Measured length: 3.6 mm
